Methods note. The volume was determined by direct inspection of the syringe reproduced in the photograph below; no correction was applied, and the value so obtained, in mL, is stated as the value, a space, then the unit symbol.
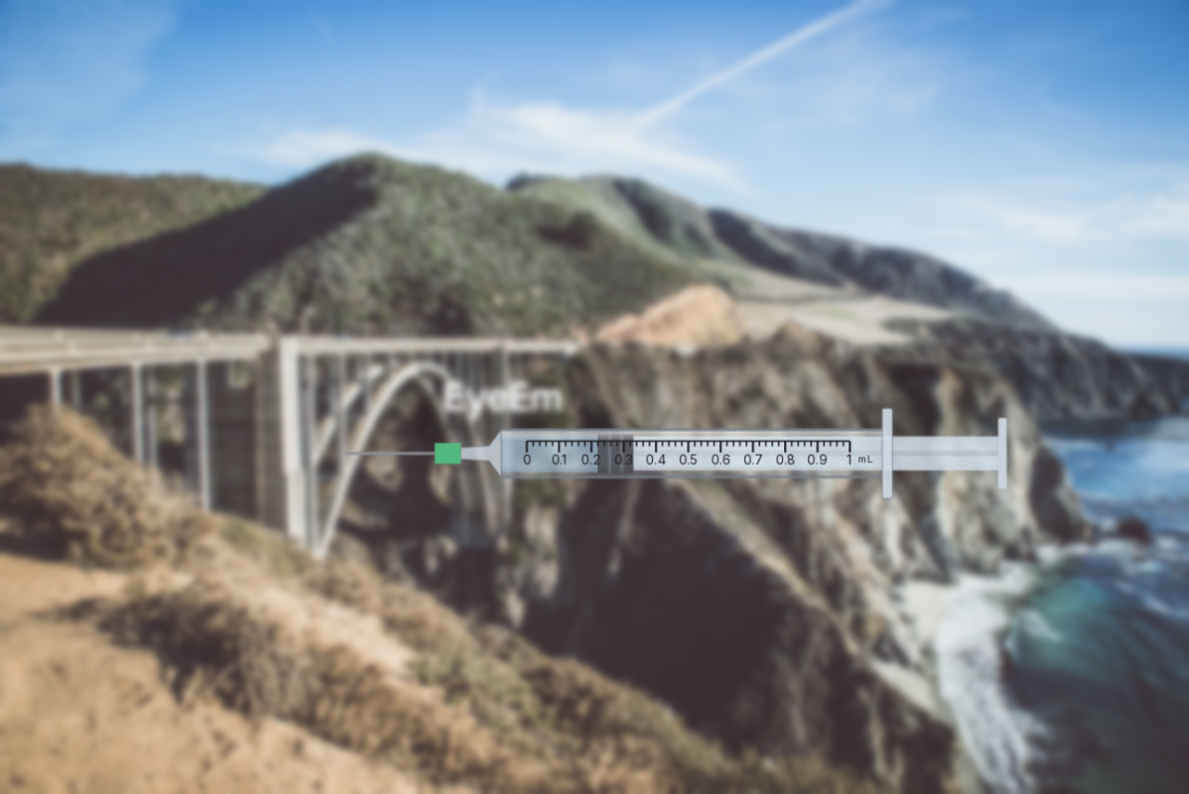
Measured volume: 0.22 mL
